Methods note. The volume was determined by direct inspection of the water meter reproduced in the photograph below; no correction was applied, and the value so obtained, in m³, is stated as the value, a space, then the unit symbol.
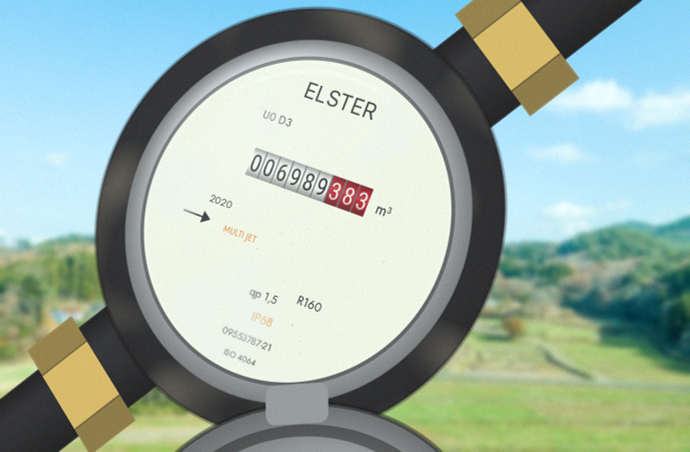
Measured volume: 6989.383 m³
